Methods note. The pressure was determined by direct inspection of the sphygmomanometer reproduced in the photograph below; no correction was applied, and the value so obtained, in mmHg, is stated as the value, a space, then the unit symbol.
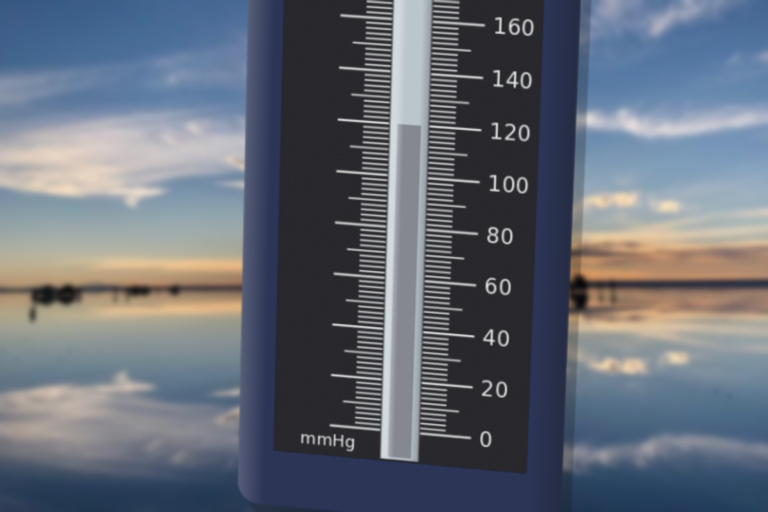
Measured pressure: 120 mmHg
